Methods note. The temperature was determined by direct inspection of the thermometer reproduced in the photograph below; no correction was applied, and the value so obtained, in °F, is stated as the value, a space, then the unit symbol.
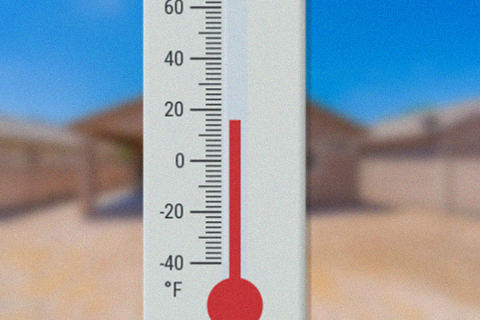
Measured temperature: 16 °F
